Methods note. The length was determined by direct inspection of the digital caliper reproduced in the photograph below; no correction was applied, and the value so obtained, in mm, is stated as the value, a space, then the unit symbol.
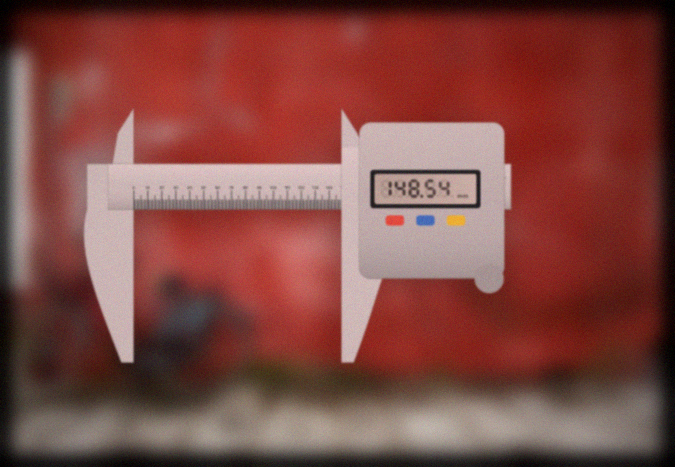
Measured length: 148.54 mm
